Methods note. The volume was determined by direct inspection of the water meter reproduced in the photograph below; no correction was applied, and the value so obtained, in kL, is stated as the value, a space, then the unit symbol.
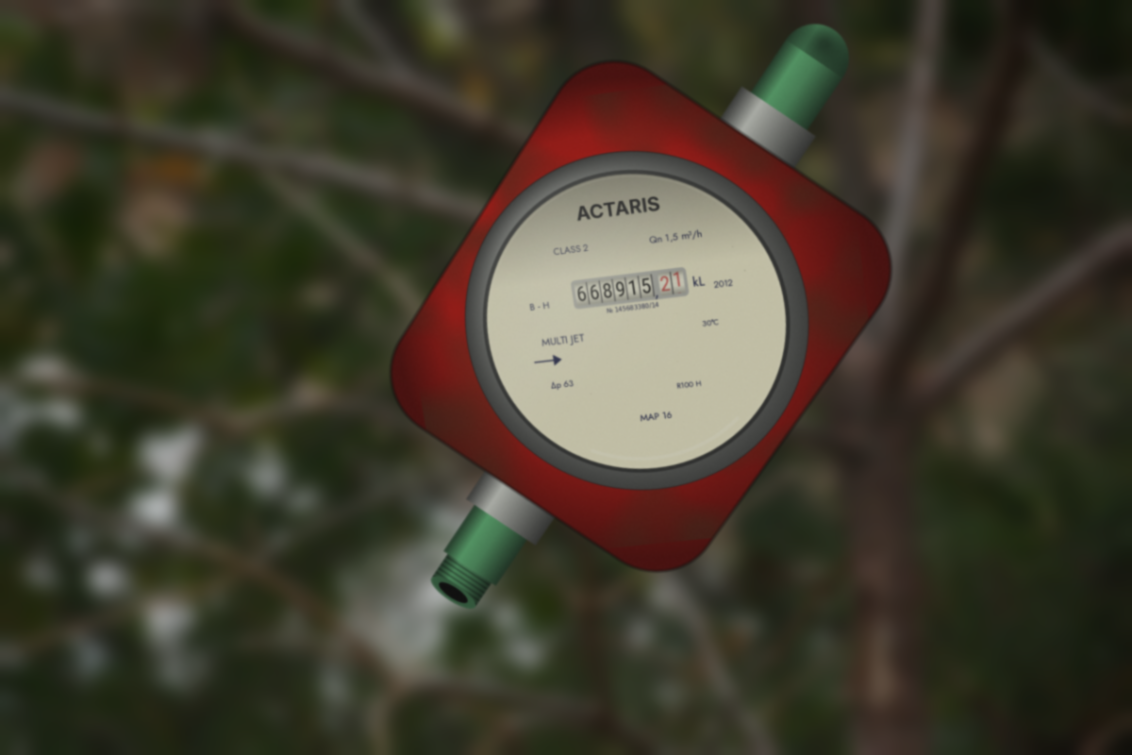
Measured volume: 668915.21 kL
